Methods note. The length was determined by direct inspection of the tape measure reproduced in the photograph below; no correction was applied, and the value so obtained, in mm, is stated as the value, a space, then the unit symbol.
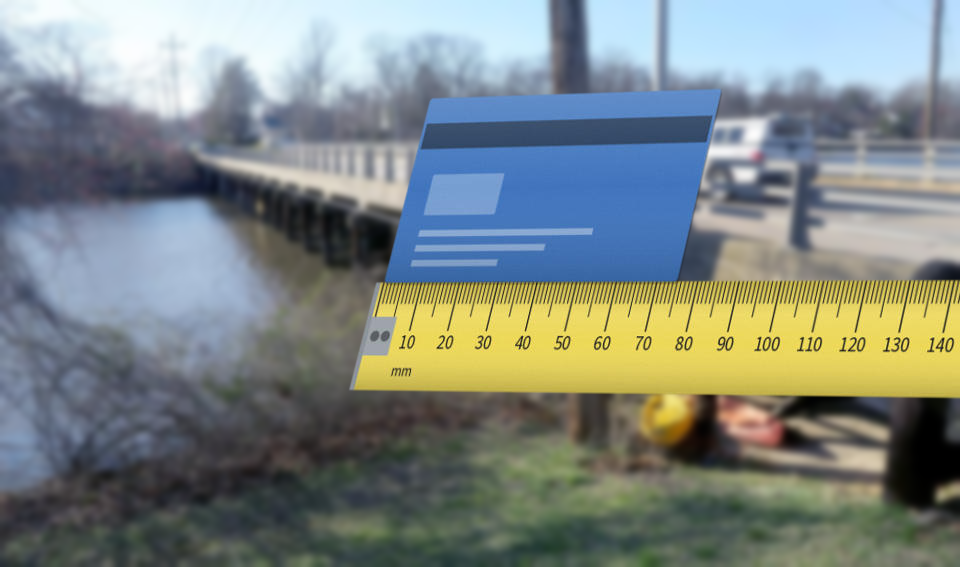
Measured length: 75 mm
